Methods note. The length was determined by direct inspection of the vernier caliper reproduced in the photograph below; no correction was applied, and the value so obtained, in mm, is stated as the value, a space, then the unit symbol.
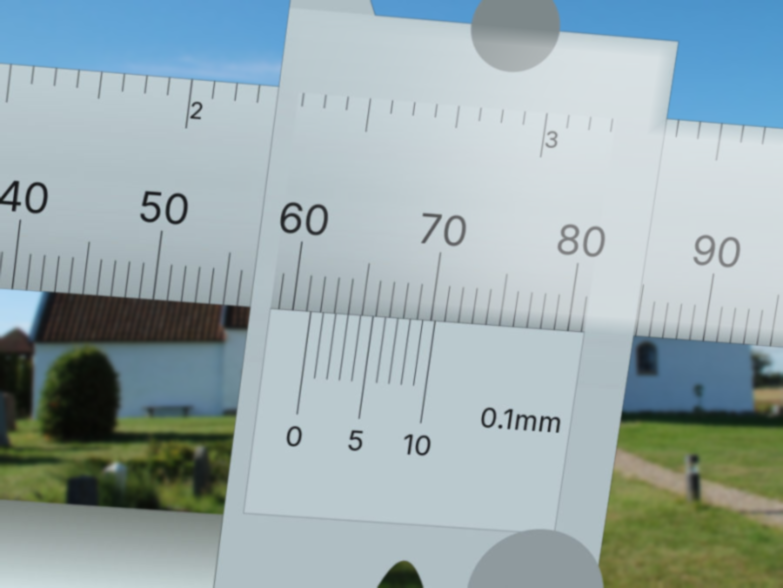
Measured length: 61.3 mm
